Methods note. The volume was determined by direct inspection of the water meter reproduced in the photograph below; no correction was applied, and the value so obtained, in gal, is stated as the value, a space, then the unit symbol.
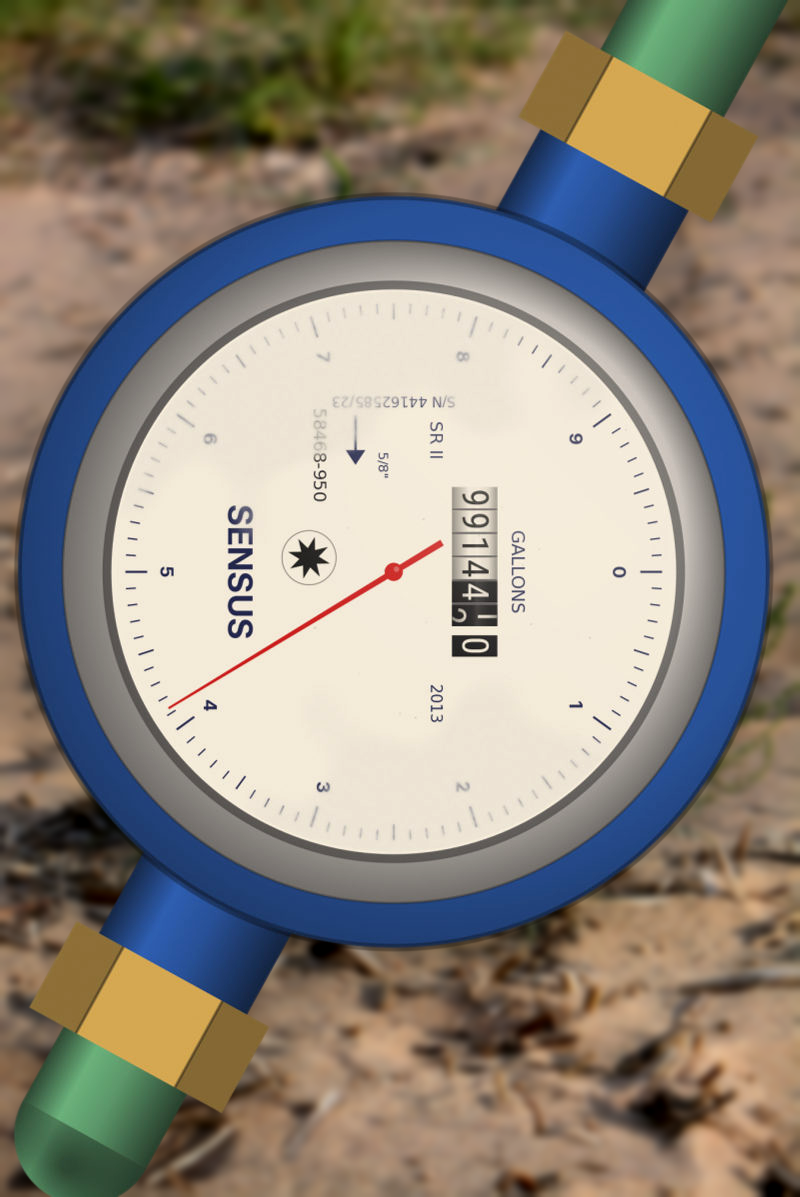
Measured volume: 9914414.1 gal
